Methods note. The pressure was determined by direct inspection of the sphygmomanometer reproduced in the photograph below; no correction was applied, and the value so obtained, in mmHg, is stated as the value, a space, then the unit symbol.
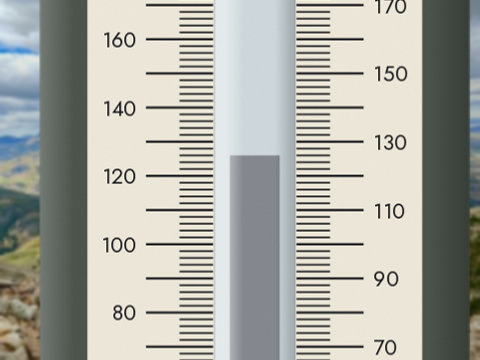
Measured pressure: 126 mmHg
